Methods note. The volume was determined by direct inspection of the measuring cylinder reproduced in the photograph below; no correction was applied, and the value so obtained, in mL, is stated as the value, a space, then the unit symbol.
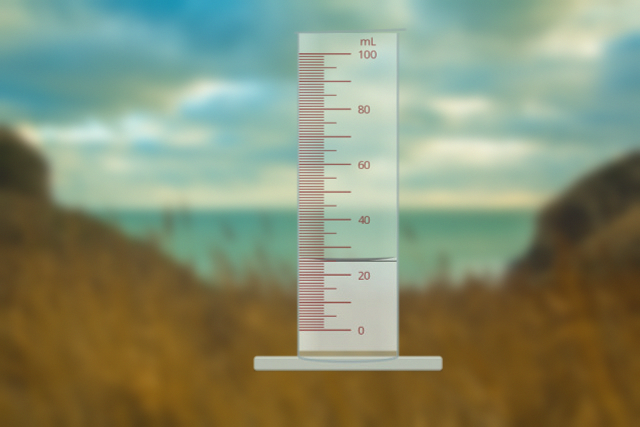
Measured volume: 25 mL
